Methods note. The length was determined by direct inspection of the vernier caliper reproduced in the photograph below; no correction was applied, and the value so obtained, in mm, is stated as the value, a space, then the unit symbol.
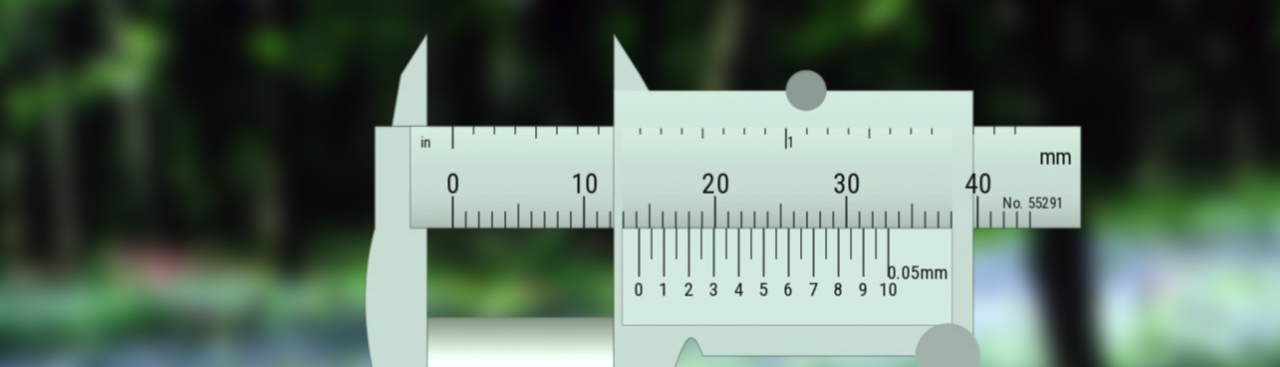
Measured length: 14.2 mm
